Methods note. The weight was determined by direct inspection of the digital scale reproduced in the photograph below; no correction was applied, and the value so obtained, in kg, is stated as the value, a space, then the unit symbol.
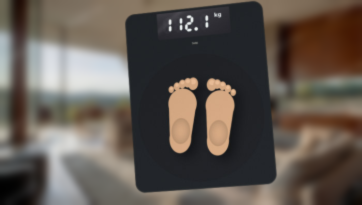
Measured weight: 112.1 kg
